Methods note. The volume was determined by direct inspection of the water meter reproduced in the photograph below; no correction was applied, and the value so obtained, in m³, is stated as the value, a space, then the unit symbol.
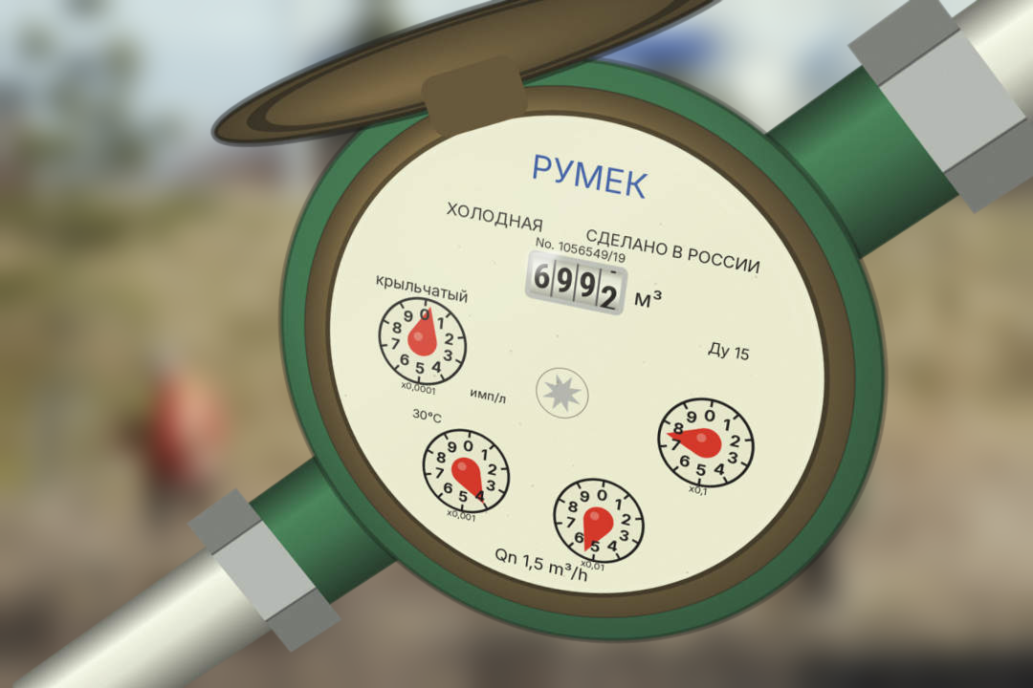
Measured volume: 6991.7540 m³
